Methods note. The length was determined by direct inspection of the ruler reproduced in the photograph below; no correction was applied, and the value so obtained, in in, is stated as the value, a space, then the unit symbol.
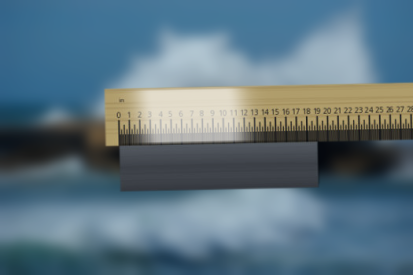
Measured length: 19 in
